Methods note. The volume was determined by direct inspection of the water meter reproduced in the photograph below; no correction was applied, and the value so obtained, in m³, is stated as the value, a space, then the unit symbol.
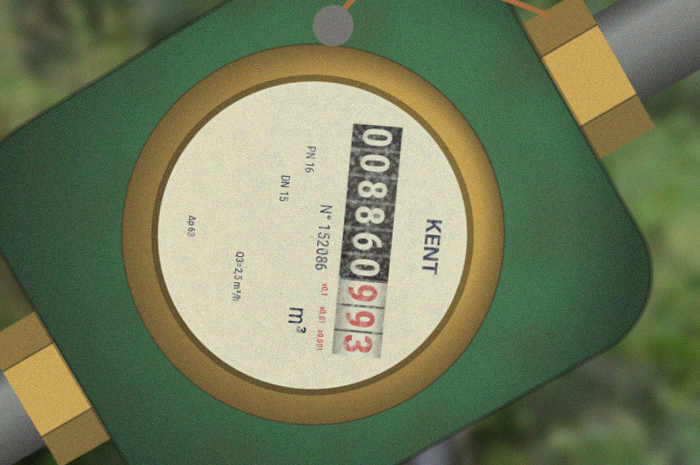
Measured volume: 8860.993 m³
